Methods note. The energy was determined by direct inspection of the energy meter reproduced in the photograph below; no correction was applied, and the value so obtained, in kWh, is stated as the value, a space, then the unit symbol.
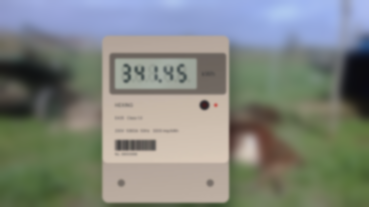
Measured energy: 341.45 kWh
